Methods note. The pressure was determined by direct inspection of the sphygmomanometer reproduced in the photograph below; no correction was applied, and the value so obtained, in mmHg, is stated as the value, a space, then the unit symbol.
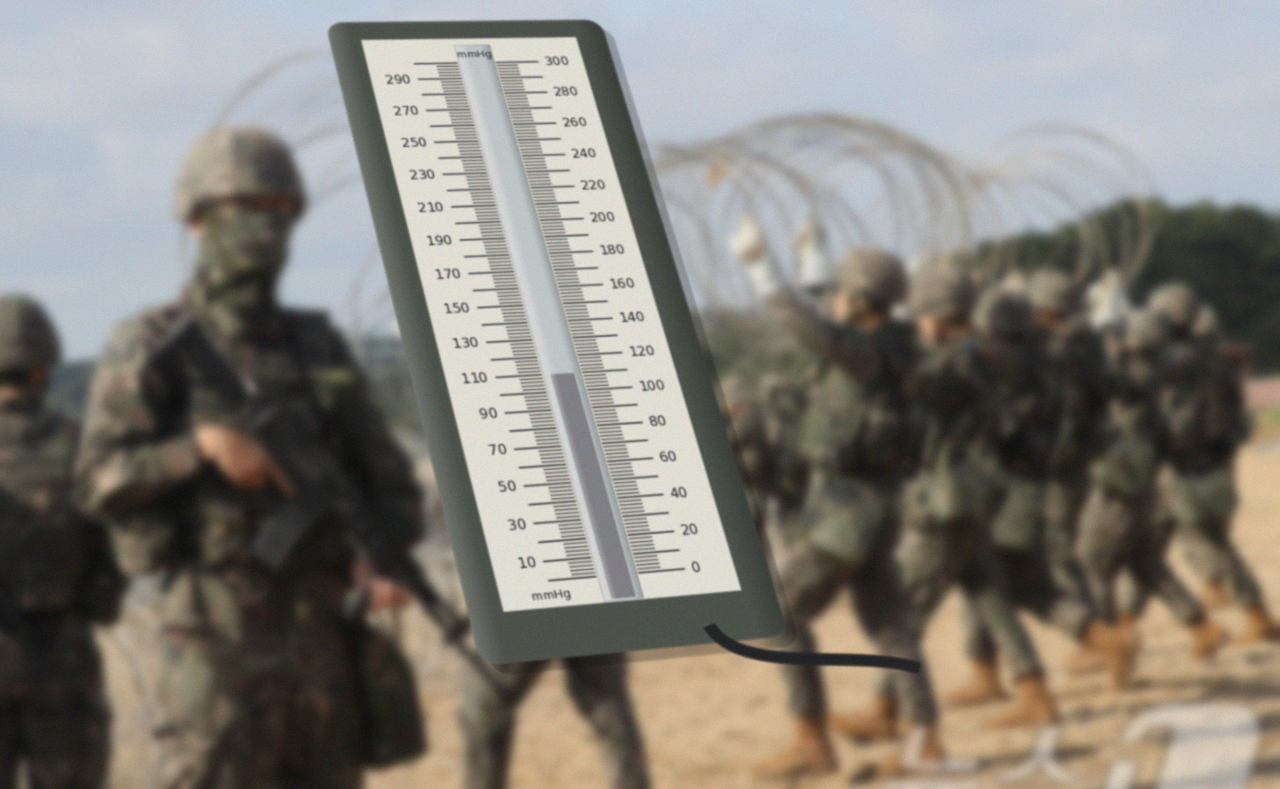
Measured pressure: 110 mmHg
